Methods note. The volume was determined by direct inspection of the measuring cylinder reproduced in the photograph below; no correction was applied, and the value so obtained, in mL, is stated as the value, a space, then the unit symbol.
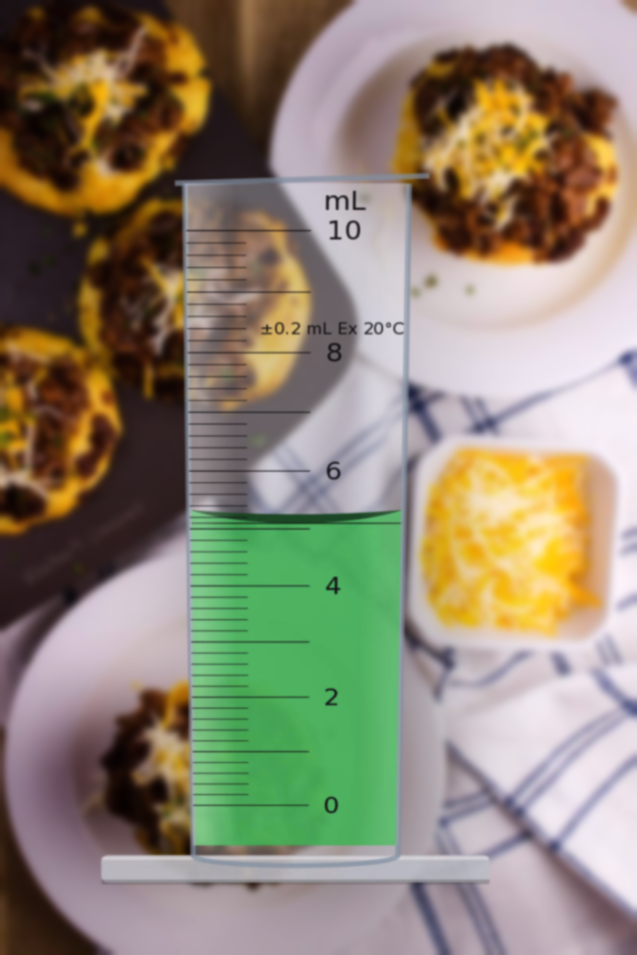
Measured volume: 5.1 mL
